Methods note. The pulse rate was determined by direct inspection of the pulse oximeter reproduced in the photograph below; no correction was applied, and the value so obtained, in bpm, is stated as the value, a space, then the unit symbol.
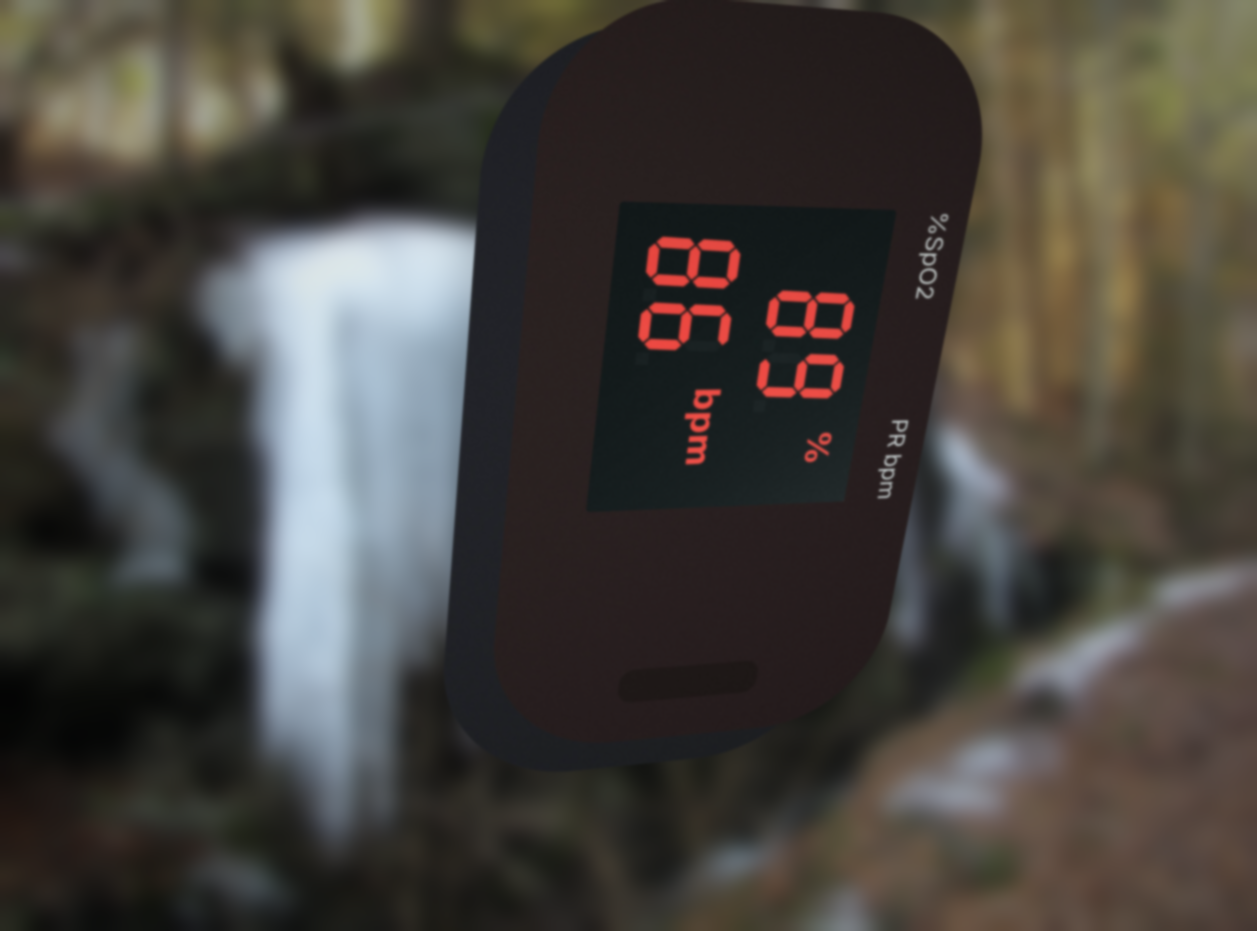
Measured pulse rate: 86 bpm
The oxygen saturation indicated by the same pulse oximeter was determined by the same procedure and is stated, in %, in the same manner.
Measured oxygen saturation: 89 %
